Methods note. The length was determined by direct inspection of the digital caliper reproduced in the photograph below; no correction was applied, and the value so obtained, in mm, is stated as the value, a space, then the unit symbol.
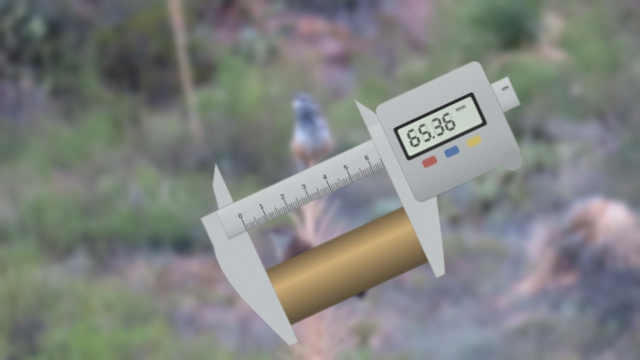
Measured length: 65.36 mm
